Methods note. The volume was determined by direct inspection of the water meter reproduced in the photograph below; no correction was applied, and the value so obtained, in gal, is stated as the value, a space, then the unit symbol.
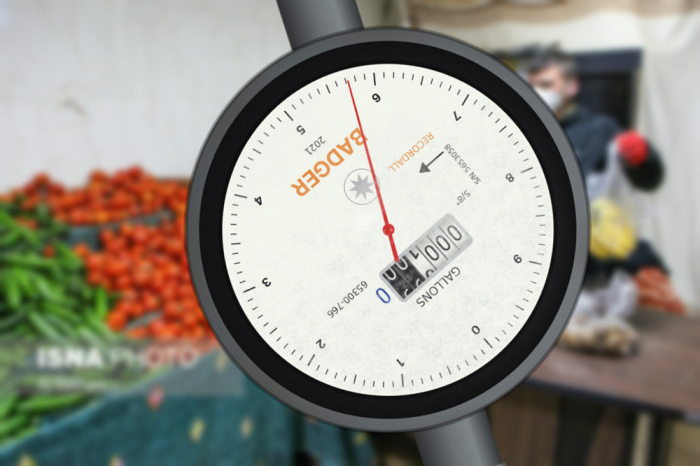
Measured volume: 995.7 gal
